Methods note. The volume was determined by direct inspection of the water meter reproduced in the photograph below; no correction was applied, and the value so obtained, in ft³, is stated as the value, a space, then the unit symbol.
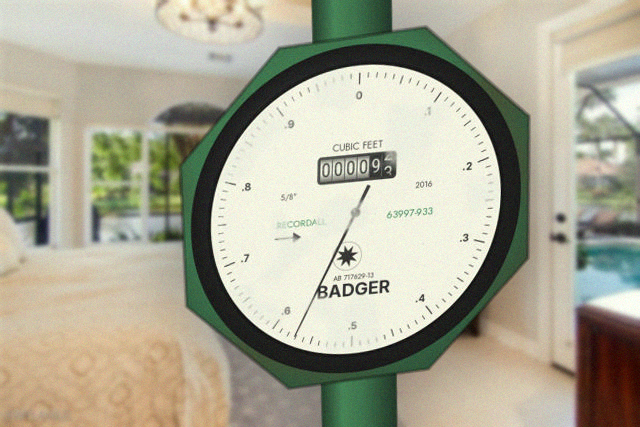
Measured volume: 92.57 ft³
